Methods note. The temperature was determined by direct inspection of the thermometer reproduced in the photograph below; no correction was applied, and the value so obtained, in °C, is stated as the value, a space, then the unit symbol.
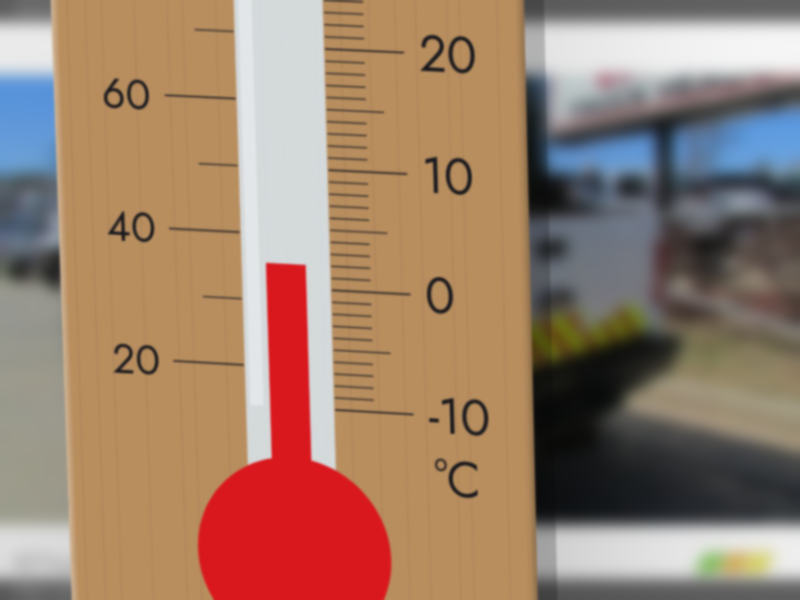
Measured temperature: 2 °C
